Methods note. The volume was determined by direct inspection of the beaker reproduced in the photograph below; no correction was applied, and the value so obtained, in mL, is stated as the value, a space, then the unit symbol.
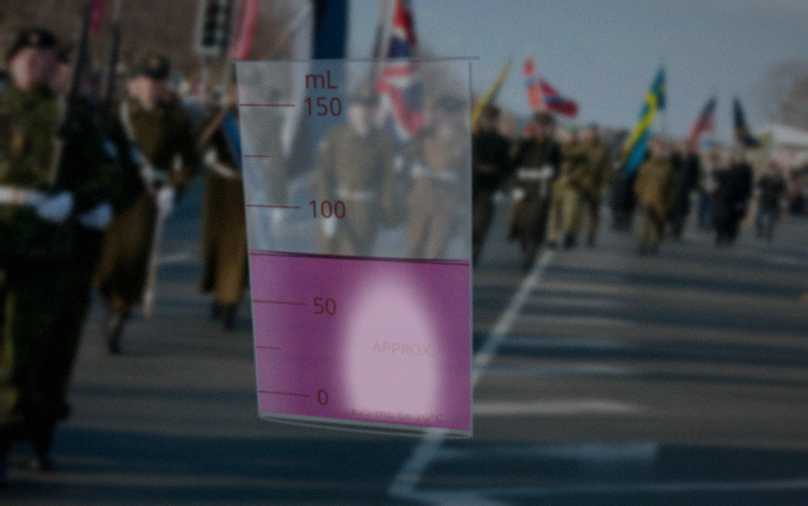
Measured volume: 75 mL
